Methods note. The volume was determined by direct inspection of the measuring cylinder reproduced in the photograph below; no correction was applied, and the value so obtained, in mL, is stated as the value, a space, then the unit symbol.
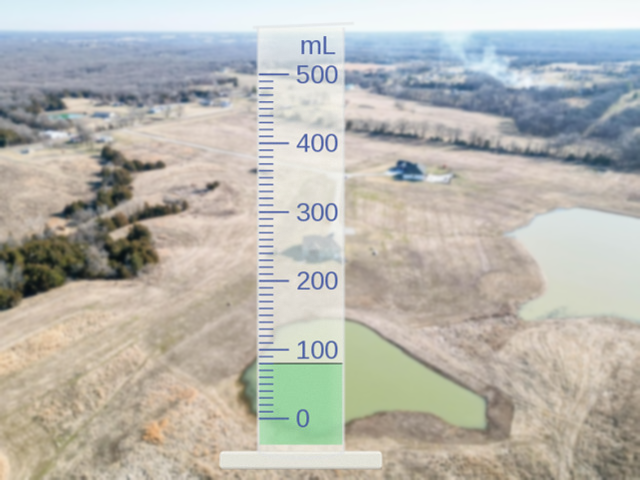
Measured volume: 80 mL
